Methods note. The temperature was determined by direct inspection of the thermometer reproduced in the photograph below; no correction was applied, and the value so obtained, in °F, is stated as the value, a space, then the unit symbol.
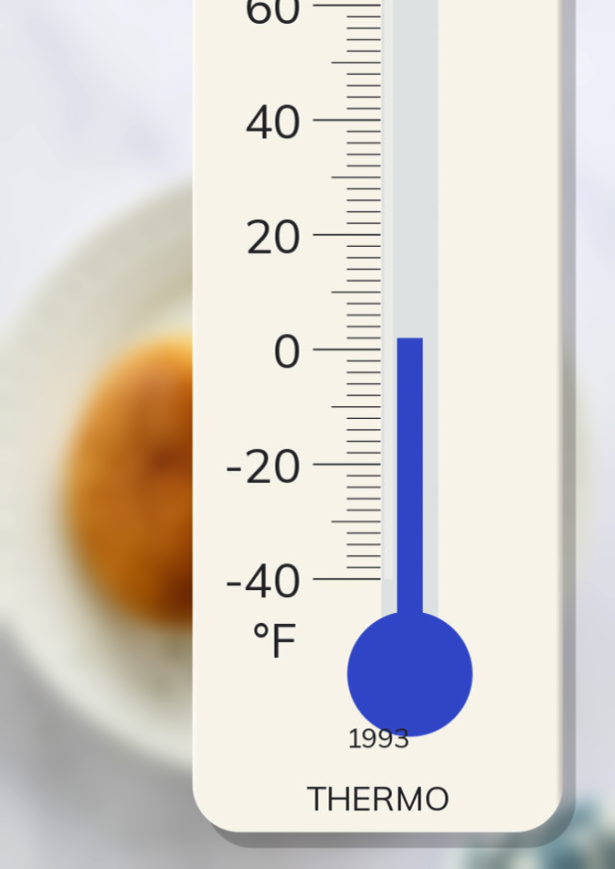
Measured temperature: 2 °F
